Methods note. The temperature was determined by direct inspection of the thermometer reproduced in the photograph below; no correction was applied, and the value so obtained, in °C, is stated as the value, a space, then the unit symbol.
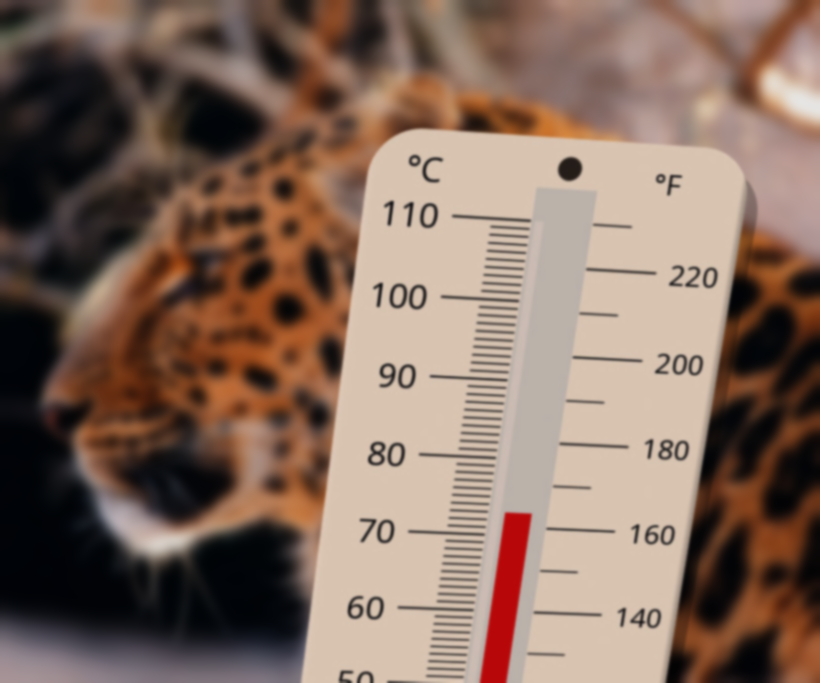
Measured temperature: 73 °C
